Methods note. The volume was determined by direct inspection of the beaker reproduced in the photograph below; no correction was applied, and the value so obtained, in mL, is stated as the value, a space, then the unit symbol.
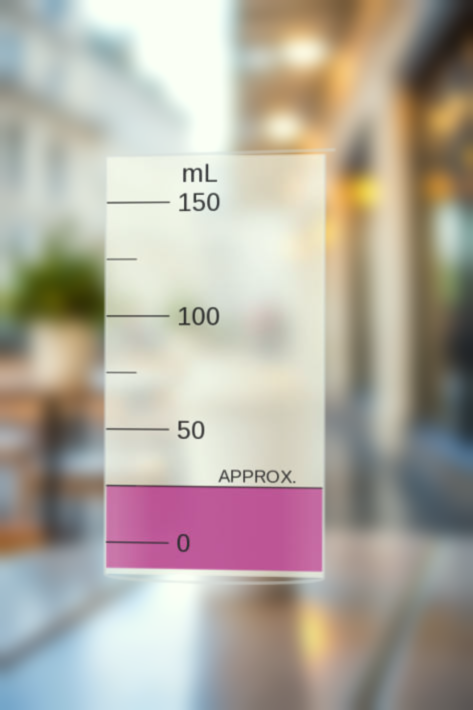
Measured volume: 25 mL
